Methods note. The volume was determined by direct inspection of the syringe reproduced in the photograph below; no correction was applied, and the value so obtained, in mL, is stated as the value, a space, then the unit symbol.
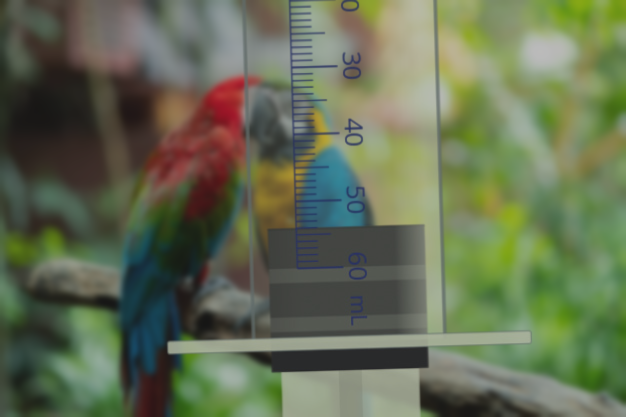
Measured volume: 54 mL
